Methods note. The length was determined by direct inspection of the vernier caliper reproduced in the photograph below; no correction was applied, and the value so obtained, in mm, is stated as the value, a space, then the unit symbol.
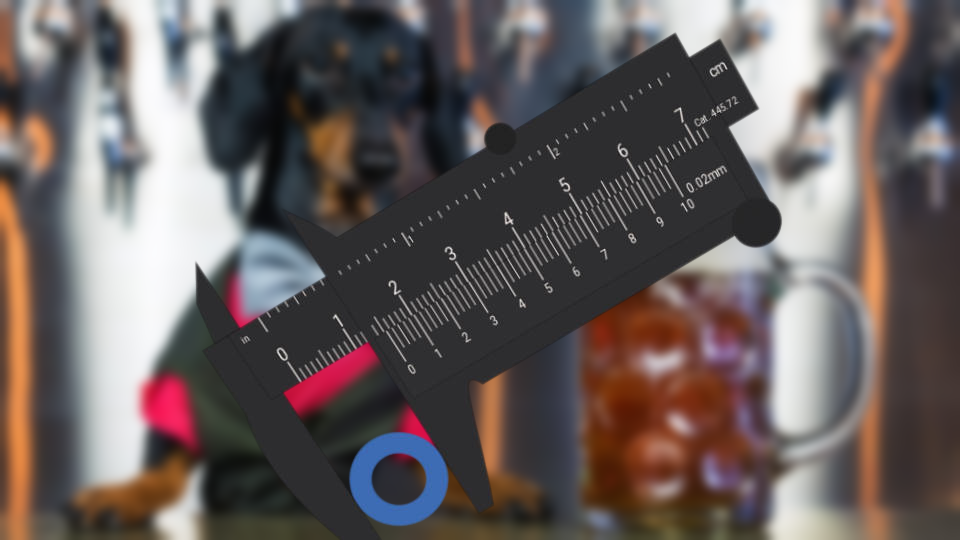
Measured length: 15.4 mm
